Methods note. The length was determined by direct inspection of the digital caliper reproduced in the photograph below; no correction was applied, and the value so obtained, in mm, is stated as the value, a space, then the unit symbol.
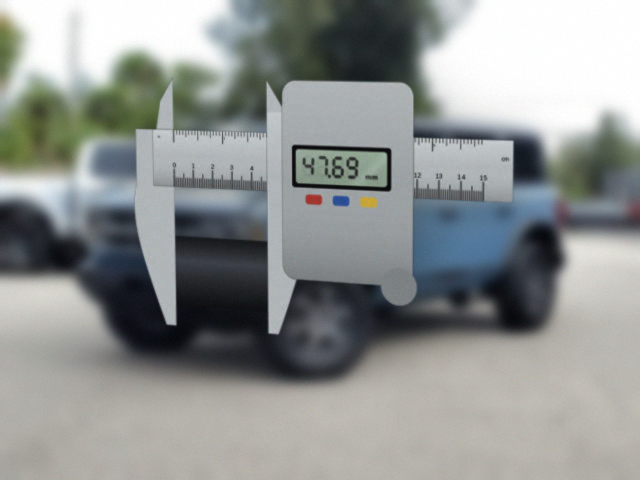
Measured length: 47.69 mm
